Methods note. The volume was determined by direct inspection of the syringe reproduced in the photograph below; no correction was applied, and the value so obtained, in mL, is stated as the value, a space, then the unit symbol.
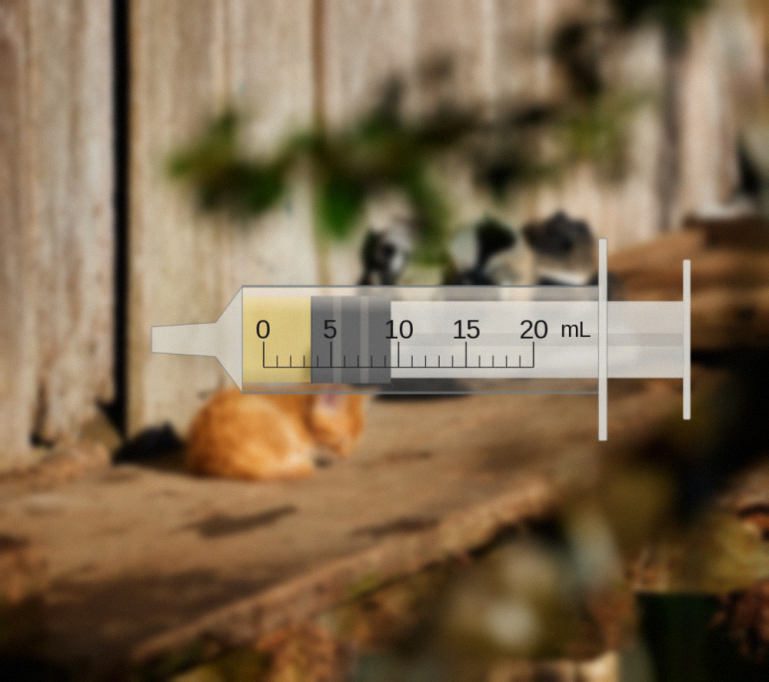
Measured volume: 3.5 mL
